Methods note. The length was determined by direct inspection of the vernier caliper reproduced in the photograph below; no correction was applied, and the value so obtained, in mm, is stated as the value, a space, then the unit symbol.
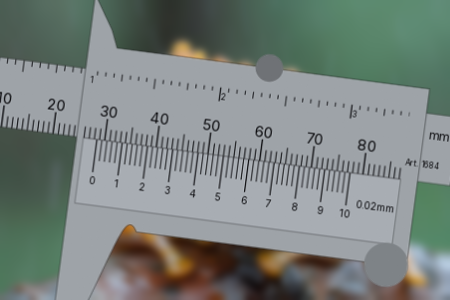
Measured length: 28.5 mm
